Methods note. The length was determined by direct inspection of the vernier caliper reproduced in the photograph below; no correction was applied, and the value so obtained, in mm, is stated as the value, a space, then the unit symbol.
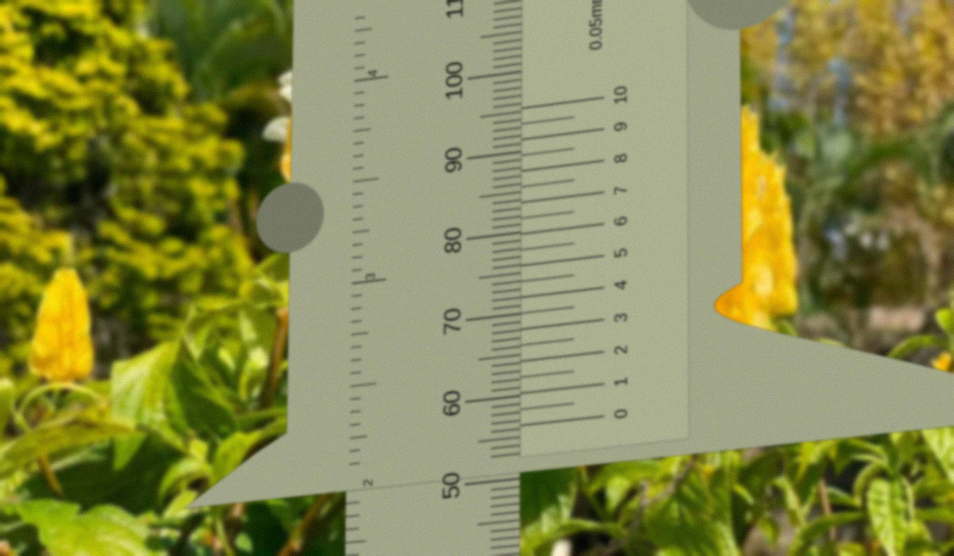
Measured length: 56.4 mm
